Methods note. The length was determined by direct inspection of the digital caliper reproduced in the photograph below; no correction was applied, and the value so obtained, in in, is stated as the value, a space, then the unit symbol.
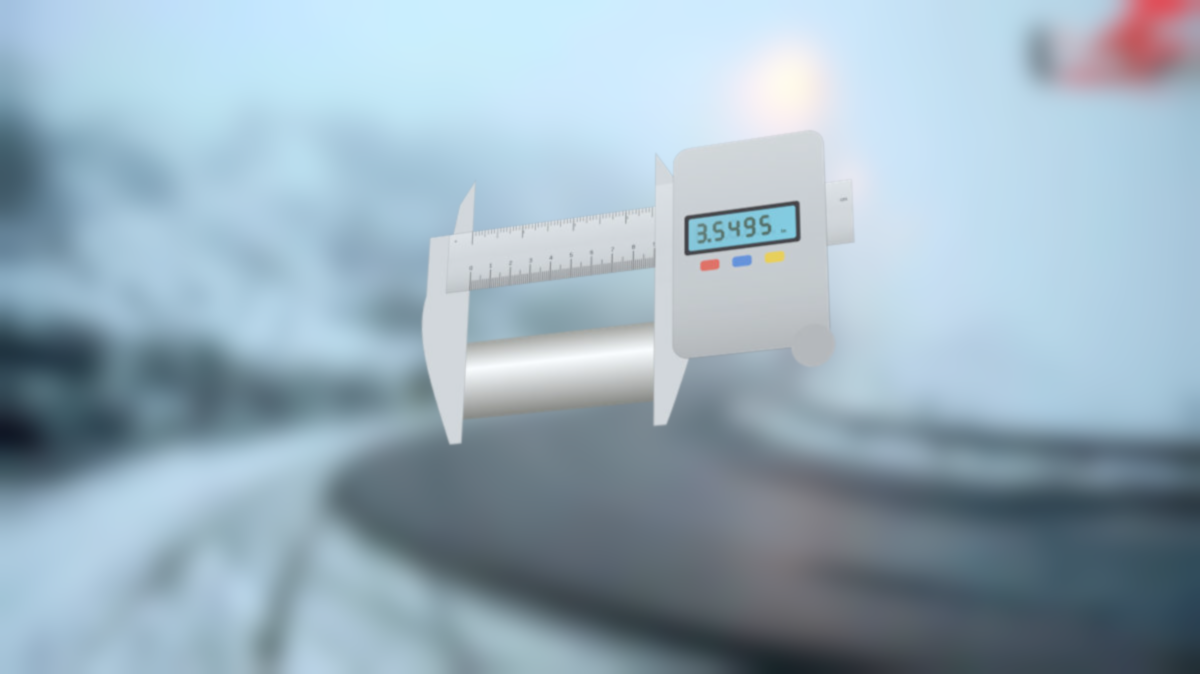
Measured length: 3.5495 in
